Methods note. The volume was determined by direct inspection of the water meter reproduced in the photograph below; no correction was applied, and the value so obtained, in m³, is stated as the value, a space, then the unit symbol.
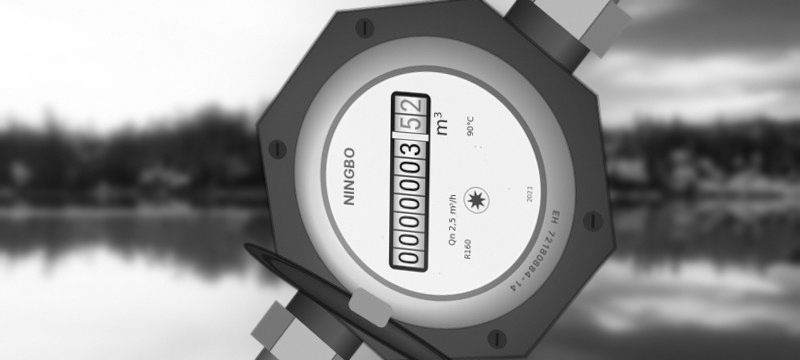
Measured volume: 3.52 m³
